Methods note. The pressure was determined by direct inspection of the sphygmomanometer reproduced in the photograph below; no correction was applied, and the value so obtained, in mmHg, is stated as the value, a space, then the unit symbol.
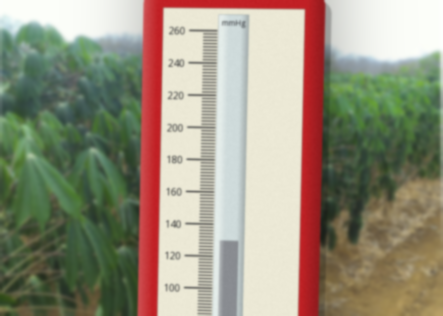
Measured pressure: 130 mmHg
